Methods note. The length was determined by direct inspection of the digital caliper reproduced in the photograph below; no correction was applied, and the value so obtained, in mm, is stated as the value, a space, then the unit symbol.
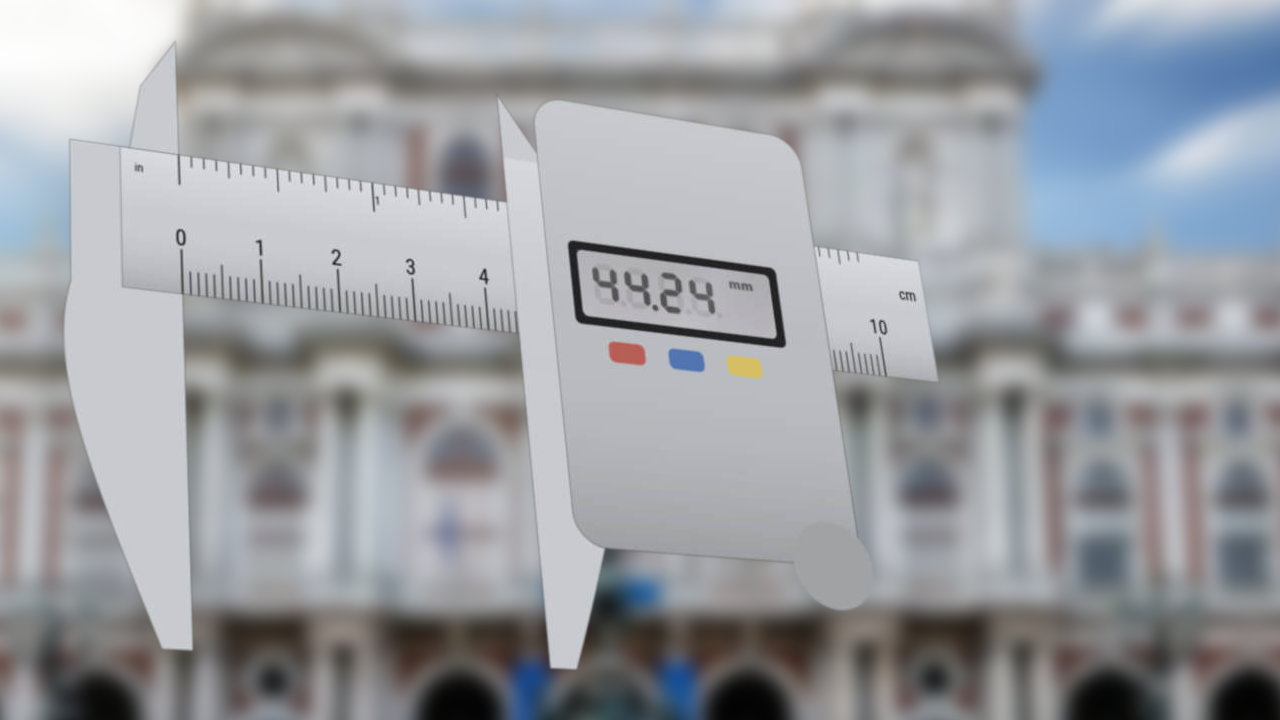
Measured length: 44.24 mm
